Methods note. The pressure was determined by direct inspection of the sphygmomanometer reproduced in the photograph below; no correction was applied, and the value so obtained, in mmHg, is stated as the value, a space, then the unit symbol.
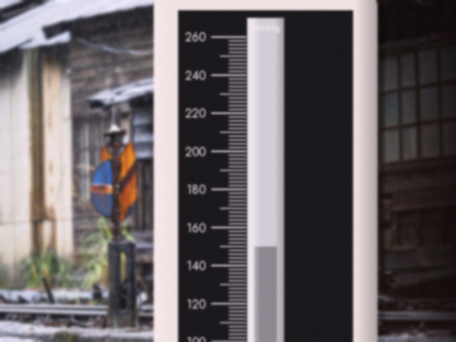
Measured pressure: 150 mmHg
